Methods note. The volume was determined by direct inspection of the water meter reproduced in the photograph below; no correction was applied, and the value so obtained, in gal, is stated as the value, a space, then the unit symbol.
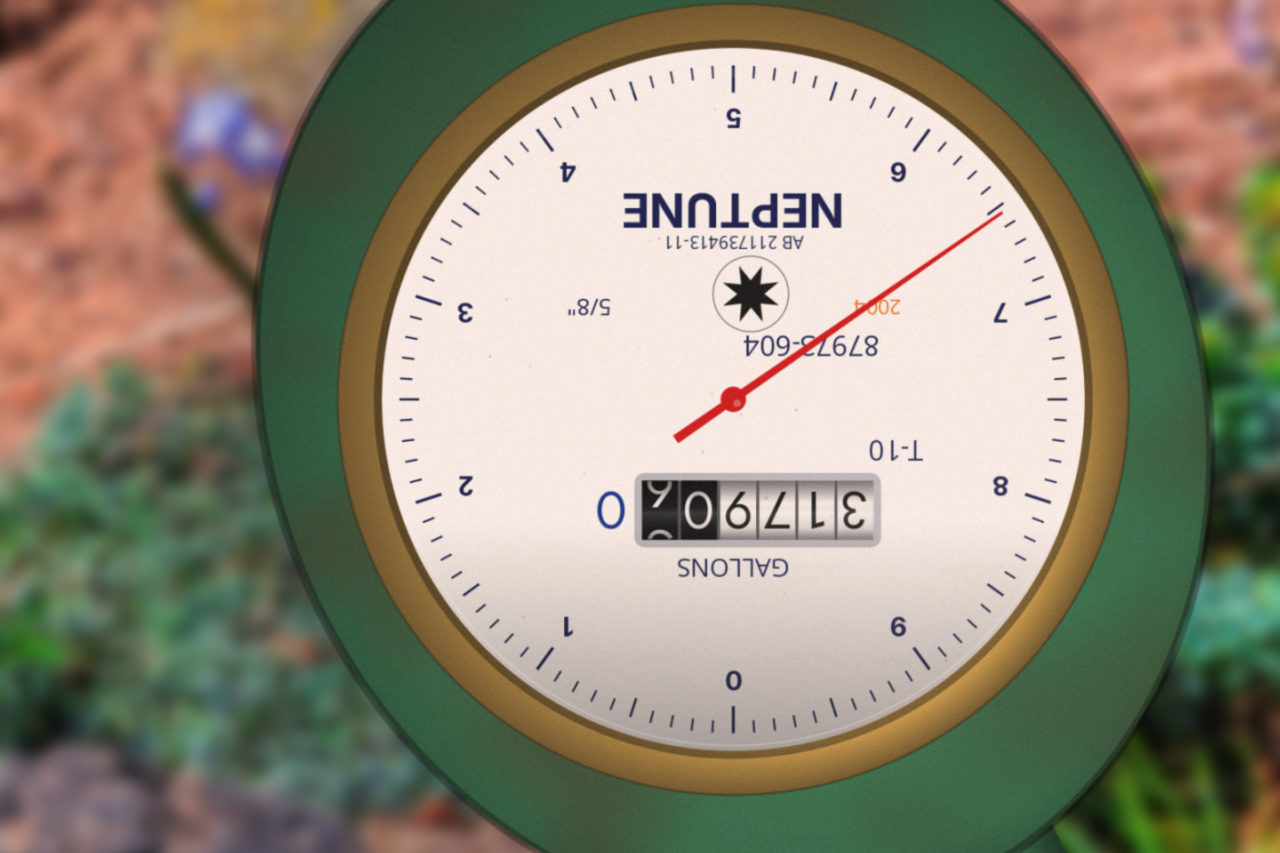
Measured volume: 3179056.5 gal
